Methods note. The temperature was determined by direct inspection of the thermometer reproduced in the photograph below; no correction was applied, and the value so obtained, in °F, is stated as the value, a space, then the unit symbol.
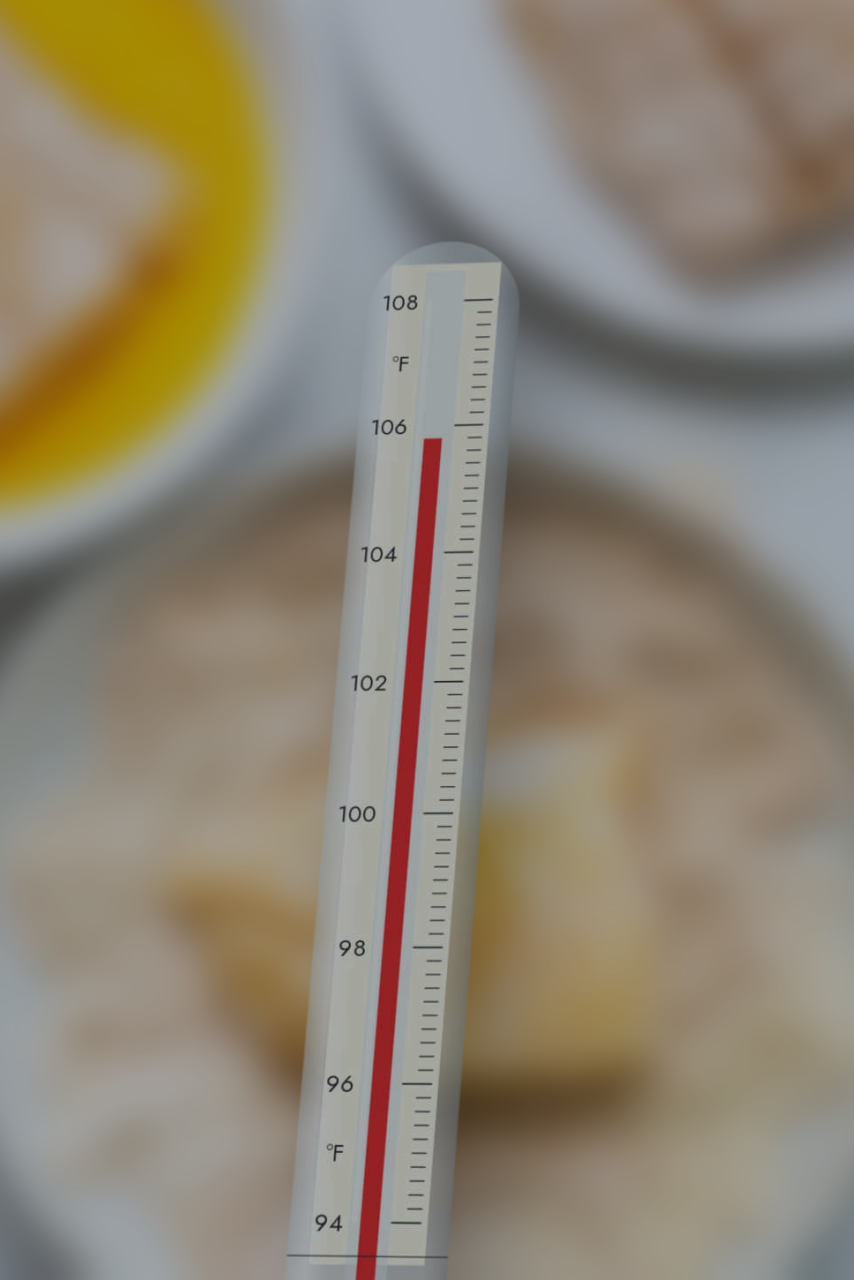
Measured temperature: 105.8 °F
